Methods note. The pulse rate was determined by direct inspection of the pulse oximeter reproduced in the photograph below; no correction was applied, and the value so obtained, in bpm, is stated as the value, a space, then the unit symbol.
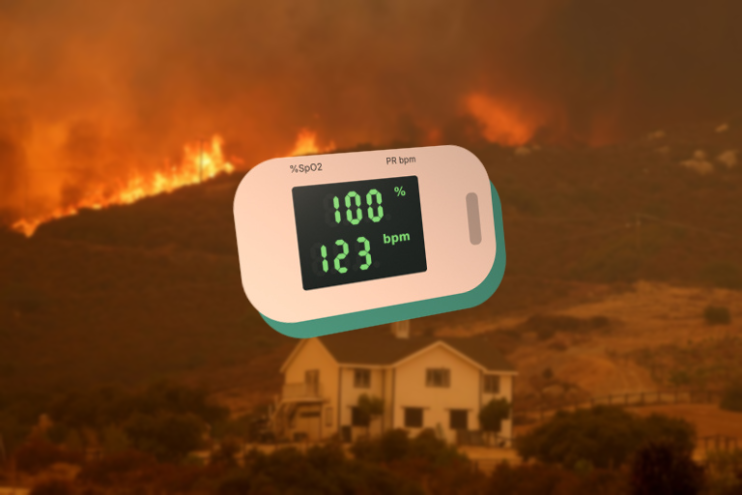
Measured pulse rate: 123 bpm
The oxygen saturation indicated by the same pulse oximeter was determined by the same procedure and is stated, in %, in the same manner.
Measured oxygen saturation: 100 %
